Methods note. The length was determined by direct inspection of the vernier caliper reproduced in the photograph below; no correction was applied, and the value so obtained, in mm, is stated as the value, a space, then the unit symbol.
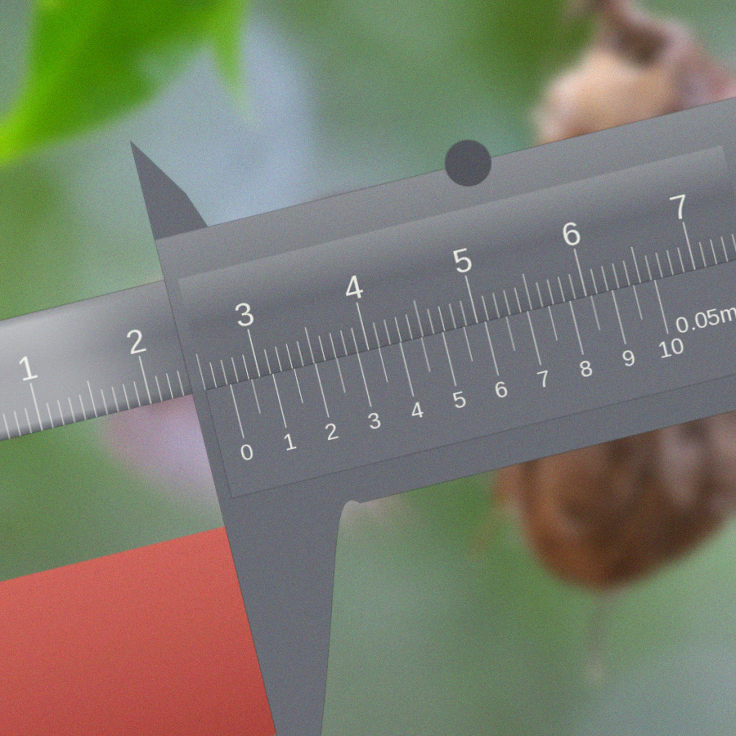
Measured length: 27.3 mm
